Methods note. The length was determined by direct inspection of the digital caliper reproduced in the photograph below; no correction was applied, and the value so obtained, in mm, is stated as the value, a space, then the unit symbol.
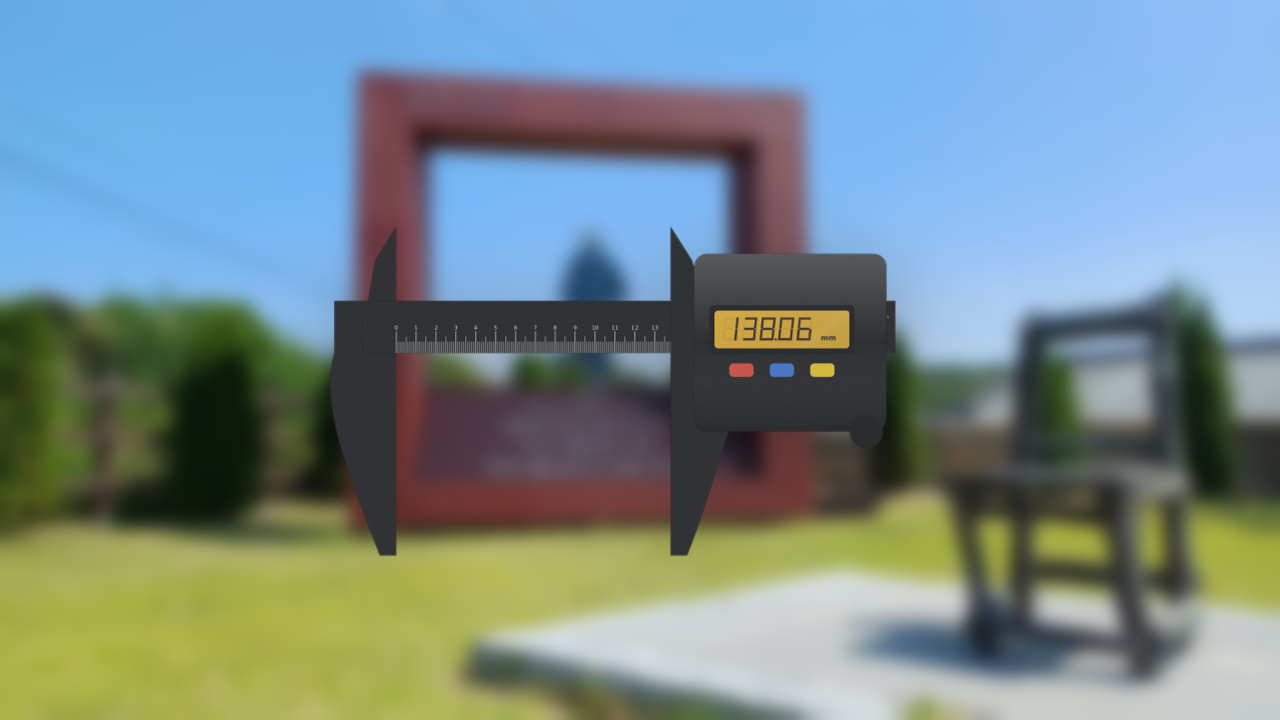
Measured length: 138.06 mm
